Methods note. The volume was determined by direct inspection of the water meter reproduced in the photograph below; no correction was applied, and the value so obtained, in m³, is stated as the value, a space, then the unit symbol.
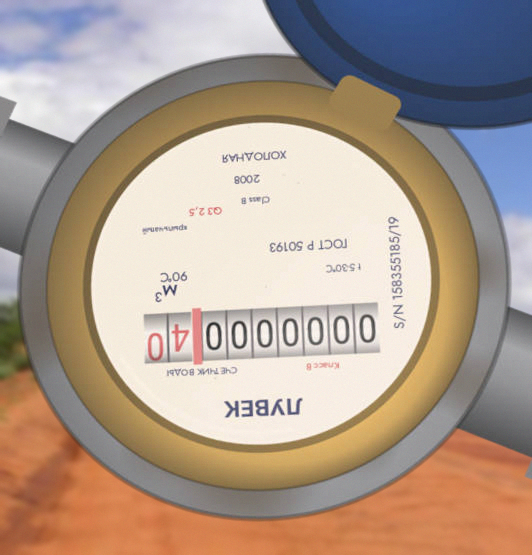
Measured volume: 0.40 m³
